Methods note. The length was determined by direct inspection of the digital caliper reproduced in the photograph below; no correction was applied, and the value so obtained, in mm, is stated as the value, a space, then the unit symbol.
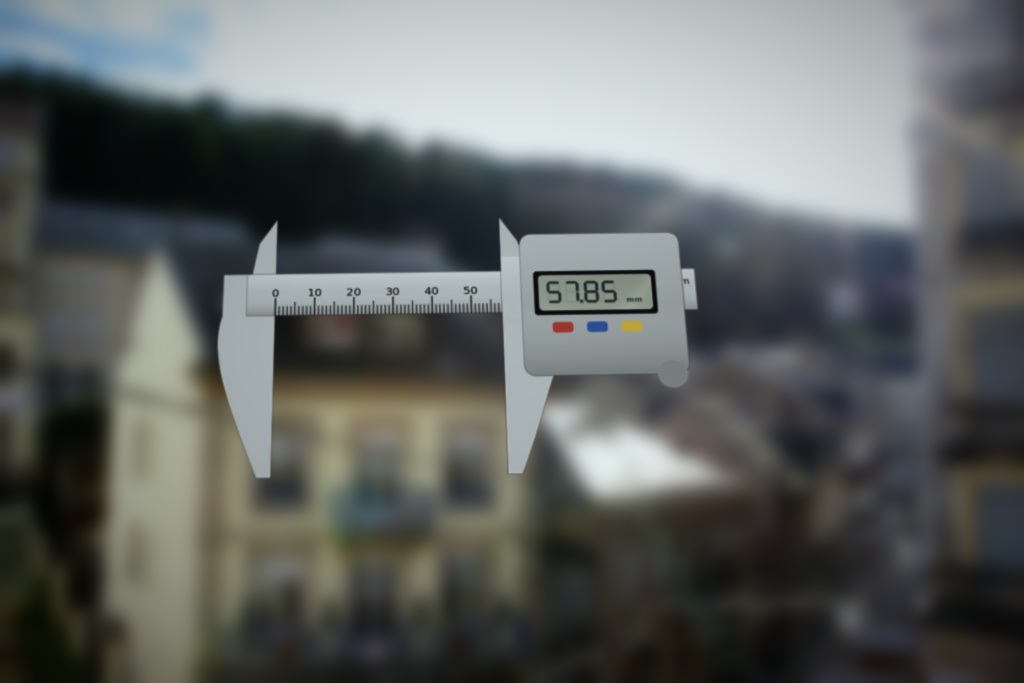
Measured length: 57.85 mm
